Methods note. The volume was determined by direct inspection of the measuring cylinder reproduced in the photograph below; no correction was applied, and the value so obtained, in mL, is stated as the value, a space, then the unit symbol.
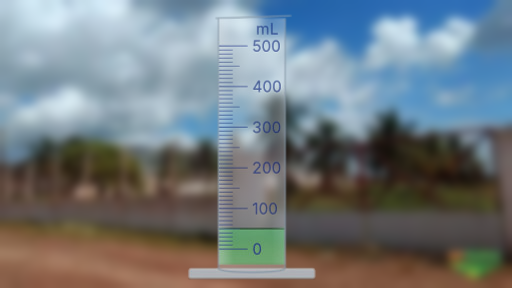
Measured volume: 50 mL
